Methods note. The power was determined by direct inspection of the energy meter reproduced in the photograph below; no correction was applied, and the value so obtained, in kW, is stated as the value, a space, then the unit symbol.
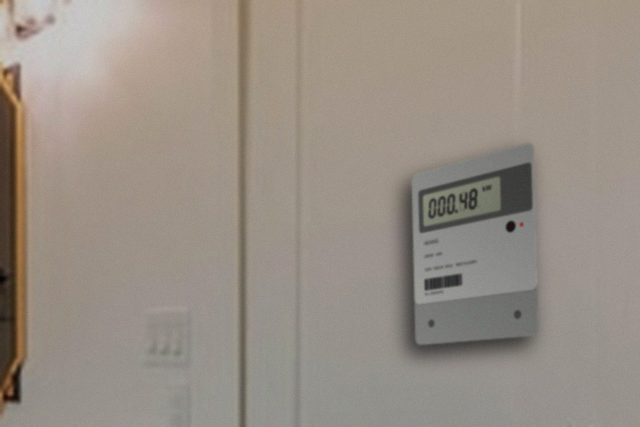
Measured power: 0.48 kW
